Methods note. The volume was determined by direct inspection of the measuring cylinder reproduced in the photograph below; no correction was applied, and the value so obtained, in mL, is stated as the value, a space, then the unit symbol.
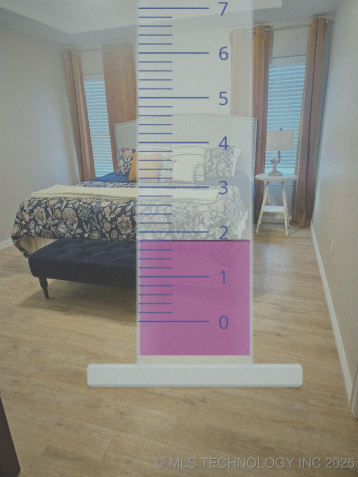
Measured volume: 1.8 mL
